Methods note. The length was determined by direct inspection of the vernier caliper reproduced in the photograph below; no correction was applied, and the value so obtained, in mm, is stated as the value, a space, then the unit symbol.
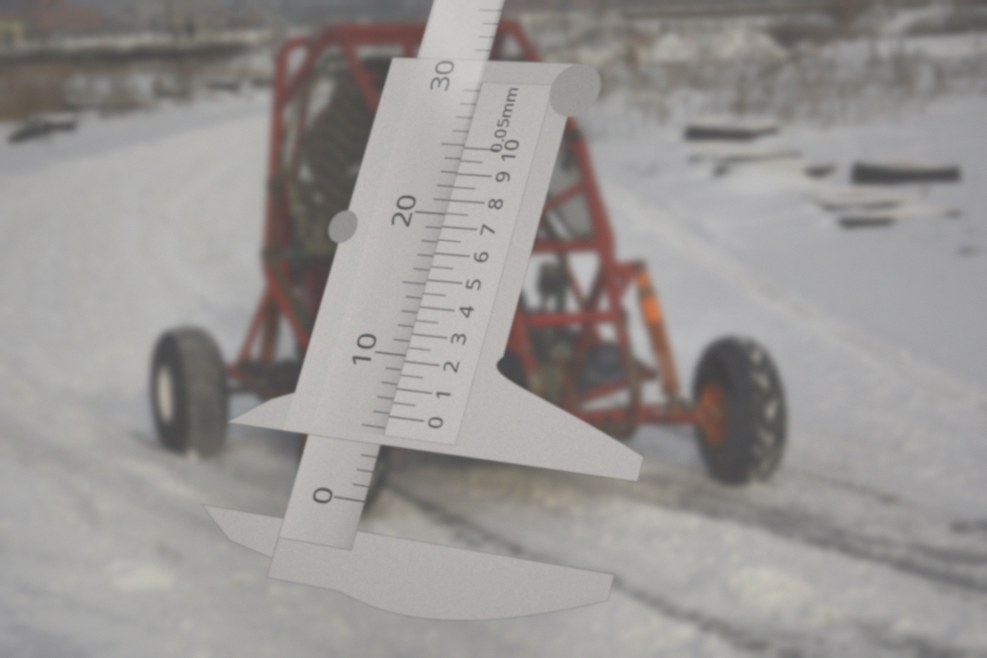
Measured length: 5.8 mm
